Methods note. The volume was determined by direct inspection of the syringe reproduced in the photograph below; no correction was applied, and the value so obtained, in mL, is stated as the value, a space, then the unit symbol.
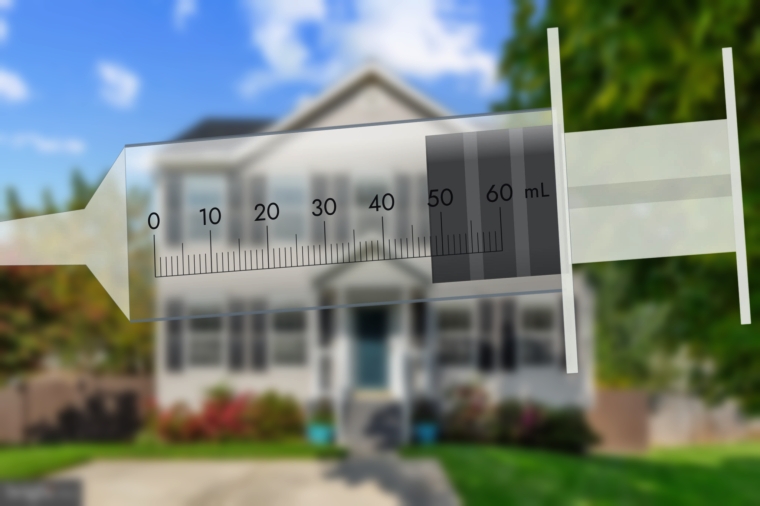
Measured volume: 48 mL
